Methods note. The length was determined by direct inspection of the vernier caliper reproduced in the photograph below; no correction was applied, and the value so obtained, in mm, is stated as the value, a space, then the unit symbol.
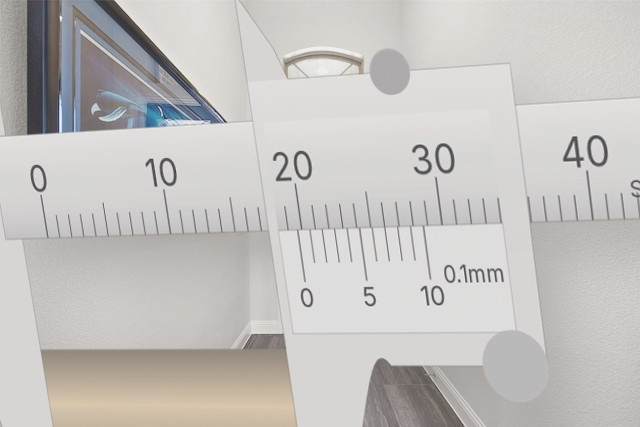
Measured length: 19.7 mm
